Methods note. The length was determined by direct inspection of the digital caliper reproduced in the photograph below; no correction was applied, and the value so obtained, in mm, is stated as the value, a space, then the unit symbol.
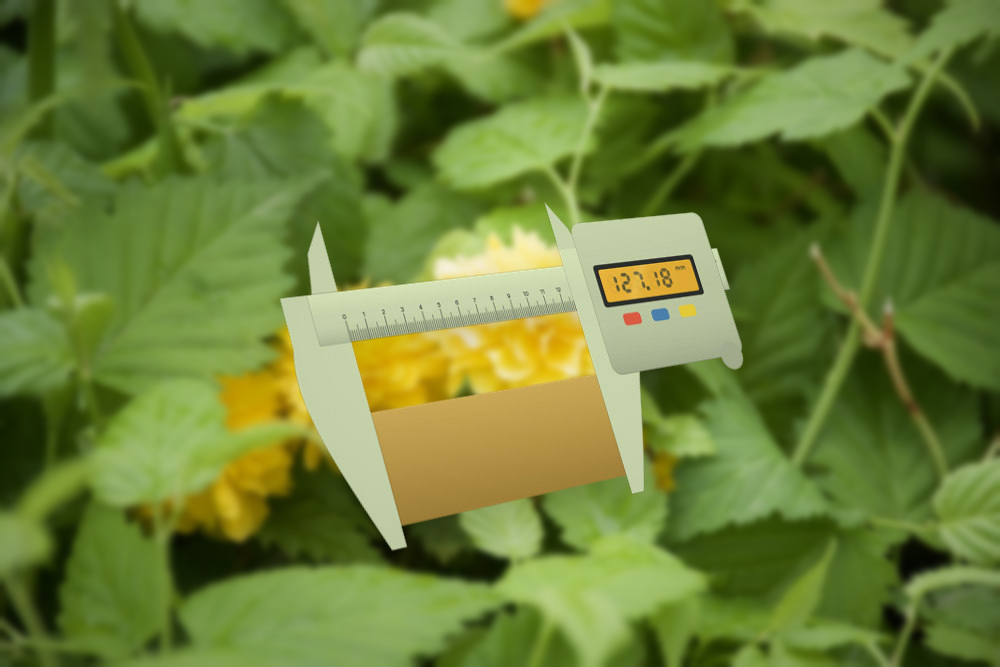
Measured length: 127.18 mm
